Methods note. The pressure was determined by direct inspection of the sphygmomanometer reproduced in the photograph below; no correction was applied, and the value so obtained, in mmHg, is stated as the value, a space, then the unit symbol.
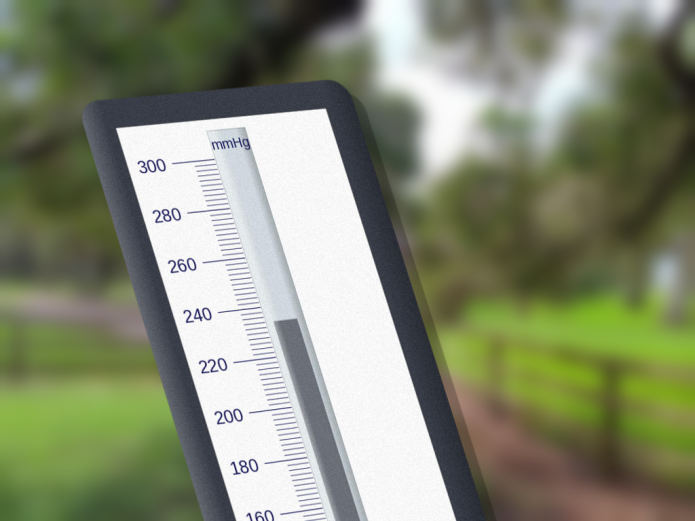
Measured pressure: 234 mmHg
